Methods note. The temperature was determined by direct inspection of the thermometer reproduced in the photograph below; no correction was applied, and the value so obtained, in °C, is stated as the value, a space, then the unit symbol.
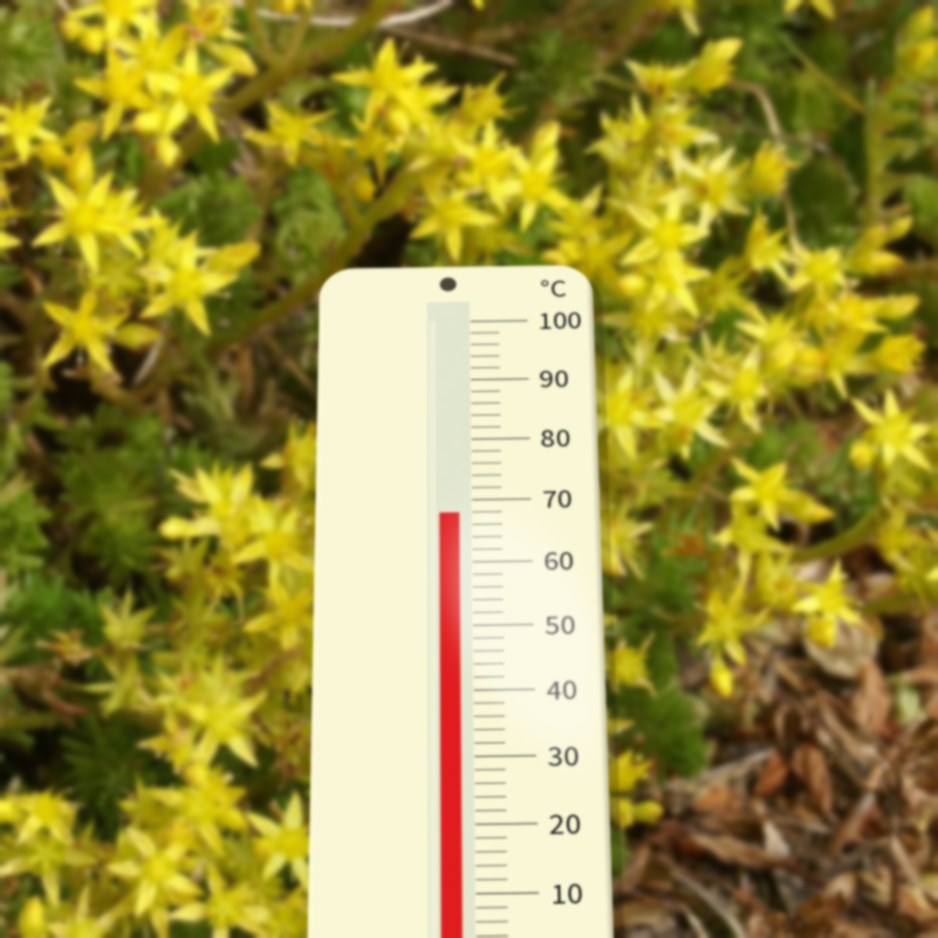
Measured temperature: 68 °C
